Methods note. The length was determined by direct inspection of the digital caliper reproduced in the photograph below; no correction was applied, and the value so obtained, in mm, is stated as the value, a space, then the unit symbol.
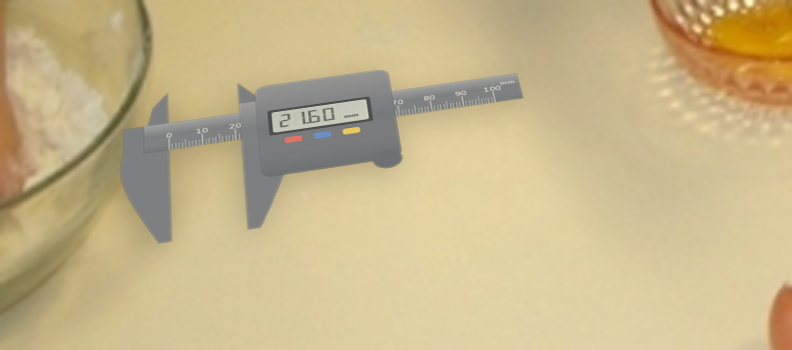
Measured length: 21.60 mm
